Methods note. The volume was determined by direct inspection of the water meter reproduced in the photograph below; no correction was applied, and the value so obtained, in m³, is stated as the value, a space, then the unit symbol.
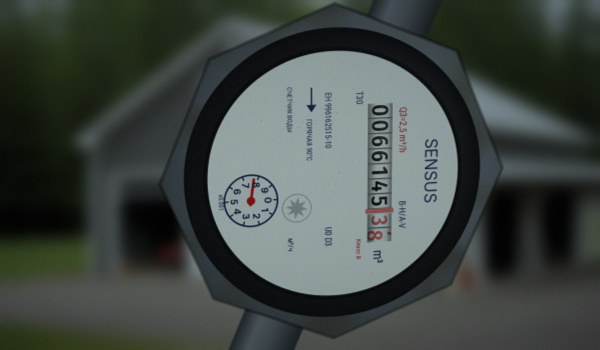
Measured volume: 66145.377 m³
